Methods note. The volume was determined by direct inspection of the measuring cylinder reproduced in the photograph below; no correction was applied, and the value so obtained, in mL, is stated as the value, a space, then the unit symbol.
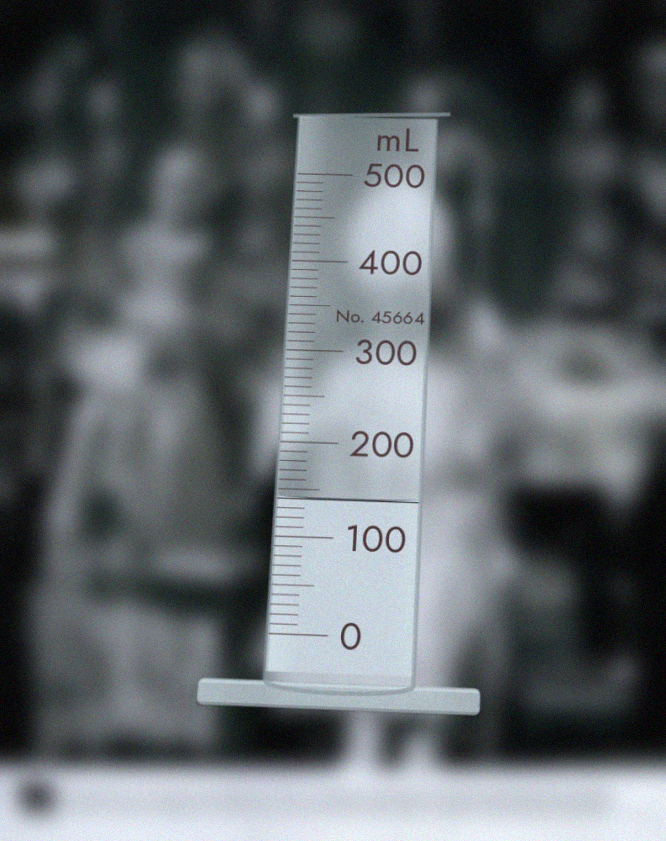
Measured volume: 140 mL
